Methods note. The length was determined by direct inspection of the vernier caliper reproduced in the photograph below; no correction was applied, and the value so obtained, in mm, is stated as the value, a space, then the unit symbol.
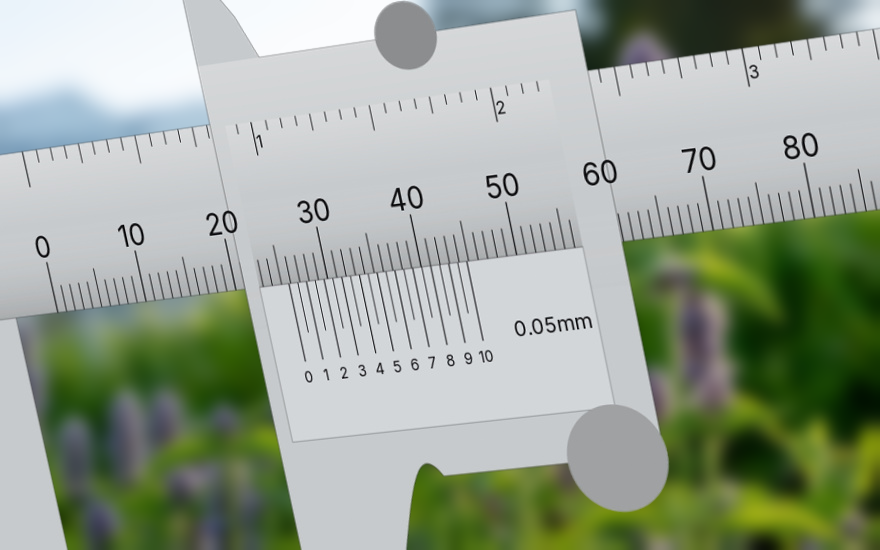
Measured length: 25.8 mm
